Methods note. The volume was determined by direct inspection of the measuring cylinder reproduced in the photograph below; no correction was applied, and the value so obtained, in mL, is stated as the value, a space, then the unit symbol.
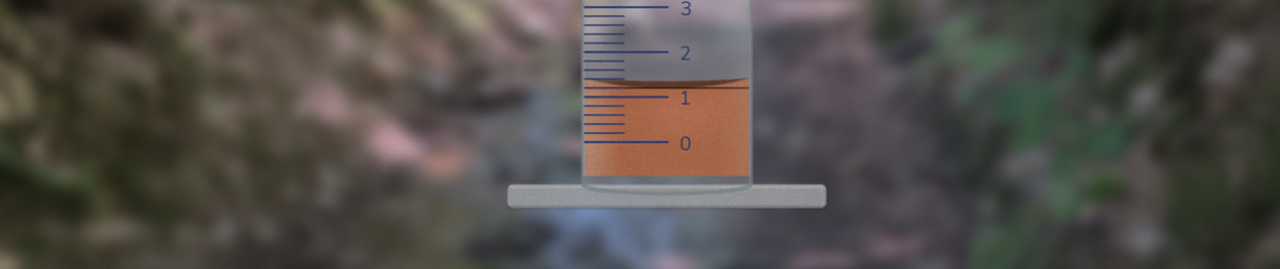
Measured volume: 1.2 mL
